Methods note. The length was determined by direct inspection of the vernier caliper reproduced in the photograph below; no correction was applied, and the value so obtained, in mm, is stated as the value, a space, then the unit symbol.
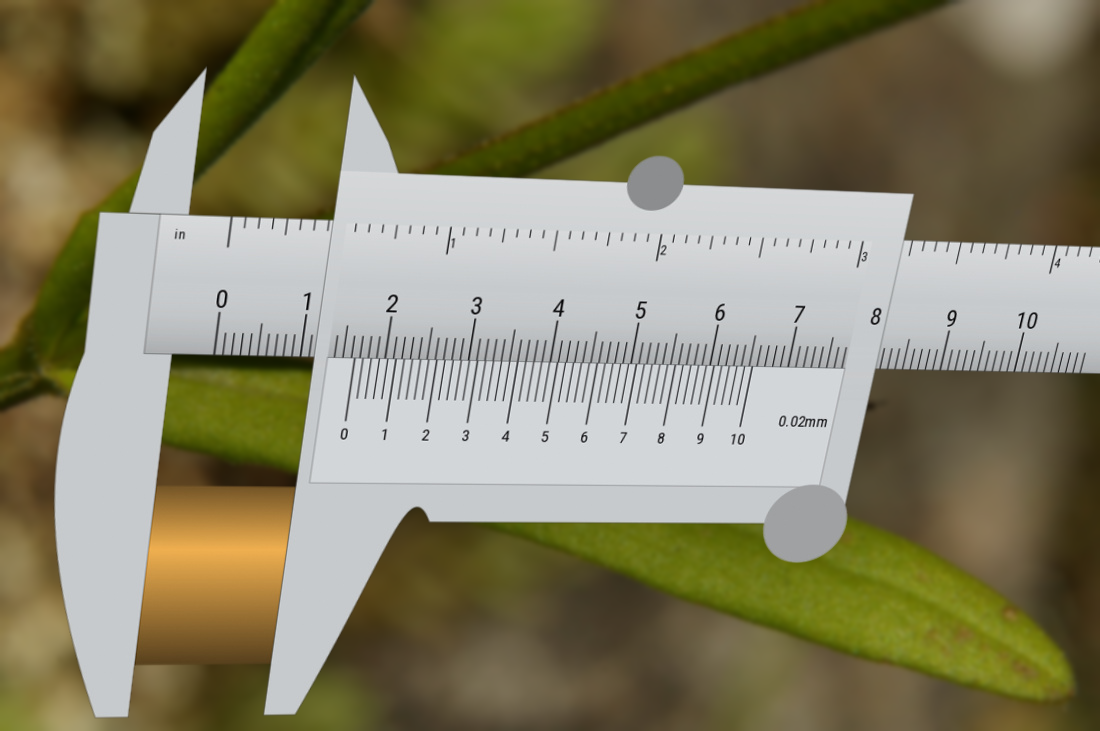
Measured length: 16.4 mm
